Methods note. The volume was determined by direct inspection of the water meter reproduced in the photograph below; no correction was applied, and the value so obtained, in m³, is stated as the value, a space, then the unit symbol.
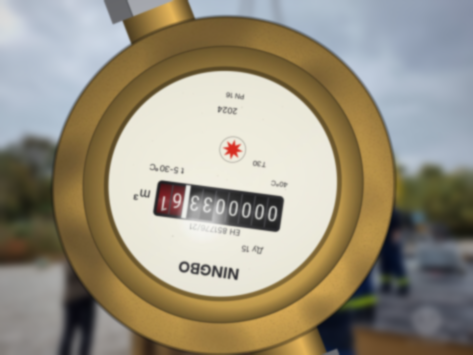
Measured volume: 33.61 m³
